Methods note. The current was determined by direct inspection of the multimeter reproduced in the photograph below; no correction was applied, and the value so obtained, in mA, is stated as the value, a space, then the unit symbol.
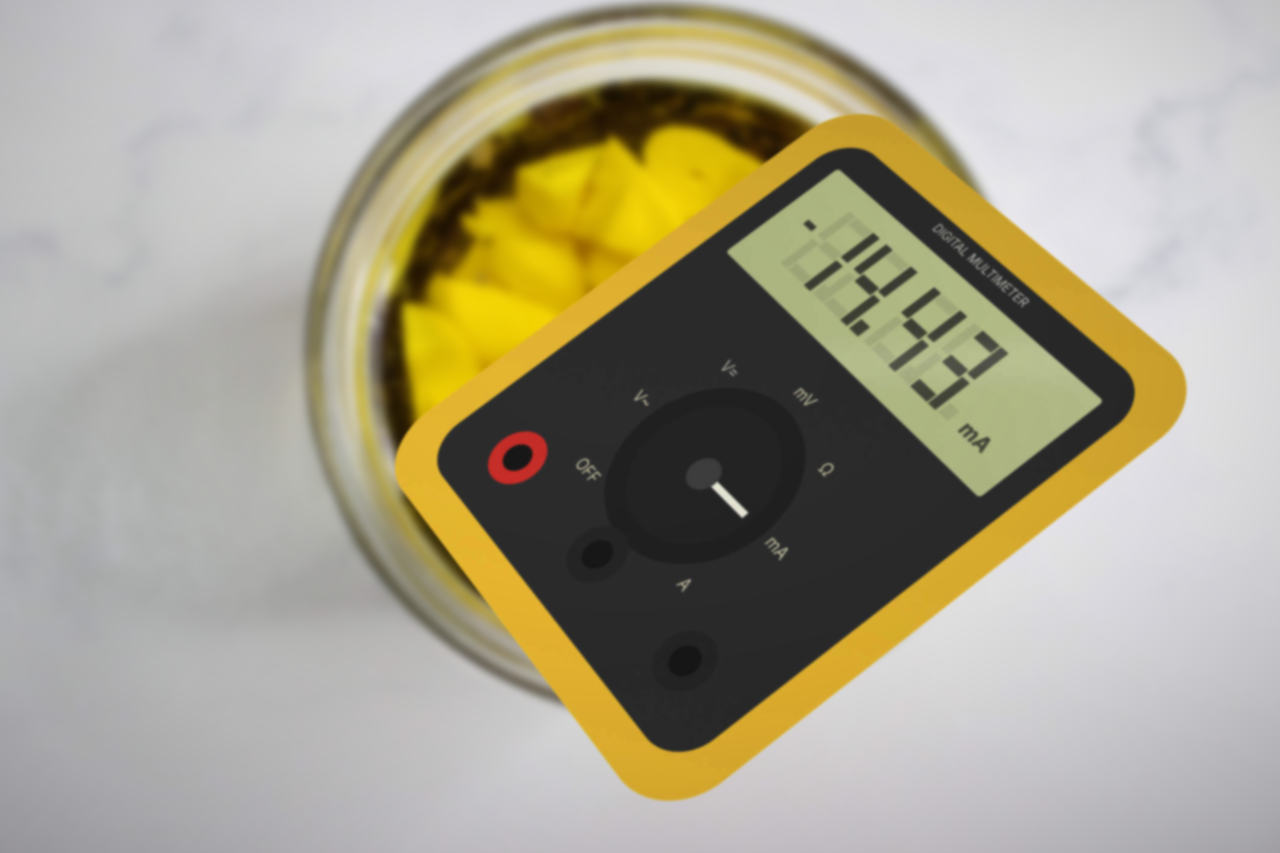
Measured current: -14.43 mA
